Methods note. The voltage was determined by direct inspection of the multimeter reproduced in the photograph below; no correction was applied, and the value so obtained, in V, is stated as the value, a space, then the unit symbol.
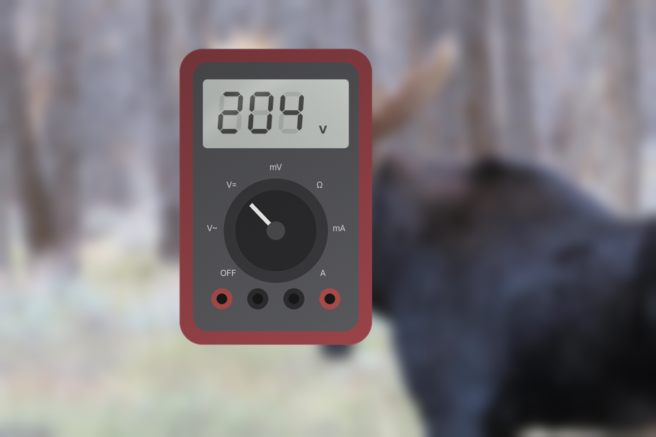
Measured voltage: 204 V
